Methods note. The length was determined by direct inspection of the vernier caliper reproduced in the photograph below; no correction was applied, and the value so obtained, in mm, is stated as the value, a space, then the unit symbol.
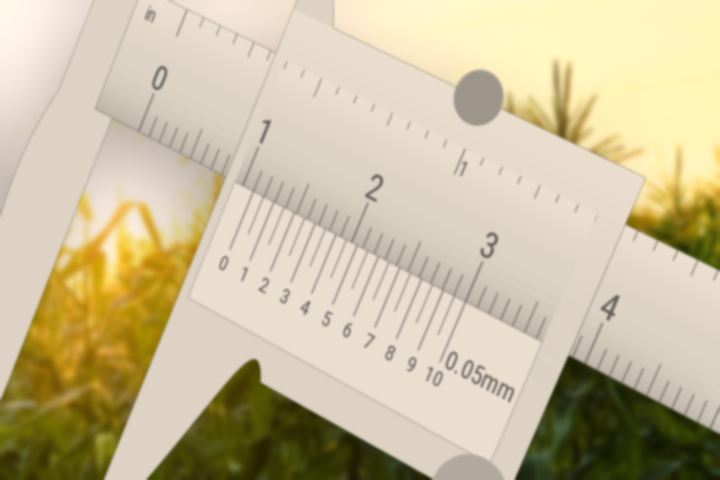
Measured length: 11.0 mm
